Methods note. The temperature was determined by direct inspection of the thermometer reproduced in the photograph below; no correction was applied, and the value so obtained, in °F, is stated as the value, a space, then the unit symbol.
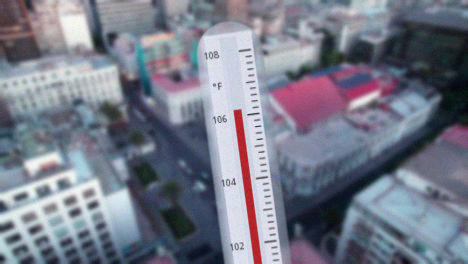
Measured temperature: 106.2 °F
